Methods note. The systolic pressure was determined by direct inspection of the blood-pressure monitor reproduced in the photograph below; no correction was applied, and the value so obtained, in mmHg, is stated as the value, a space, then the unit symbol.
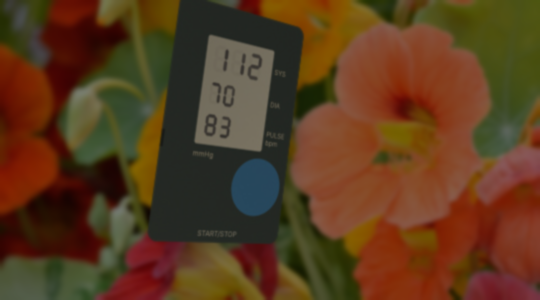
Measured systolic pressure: 112 mmHg
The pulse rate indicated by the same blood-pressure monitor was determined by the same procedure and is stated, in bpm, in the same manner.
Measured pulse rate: 83 bpm
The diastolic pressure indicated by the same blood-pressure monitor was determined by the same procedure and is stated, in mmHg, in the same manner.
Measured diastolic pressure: 70 mmHg
